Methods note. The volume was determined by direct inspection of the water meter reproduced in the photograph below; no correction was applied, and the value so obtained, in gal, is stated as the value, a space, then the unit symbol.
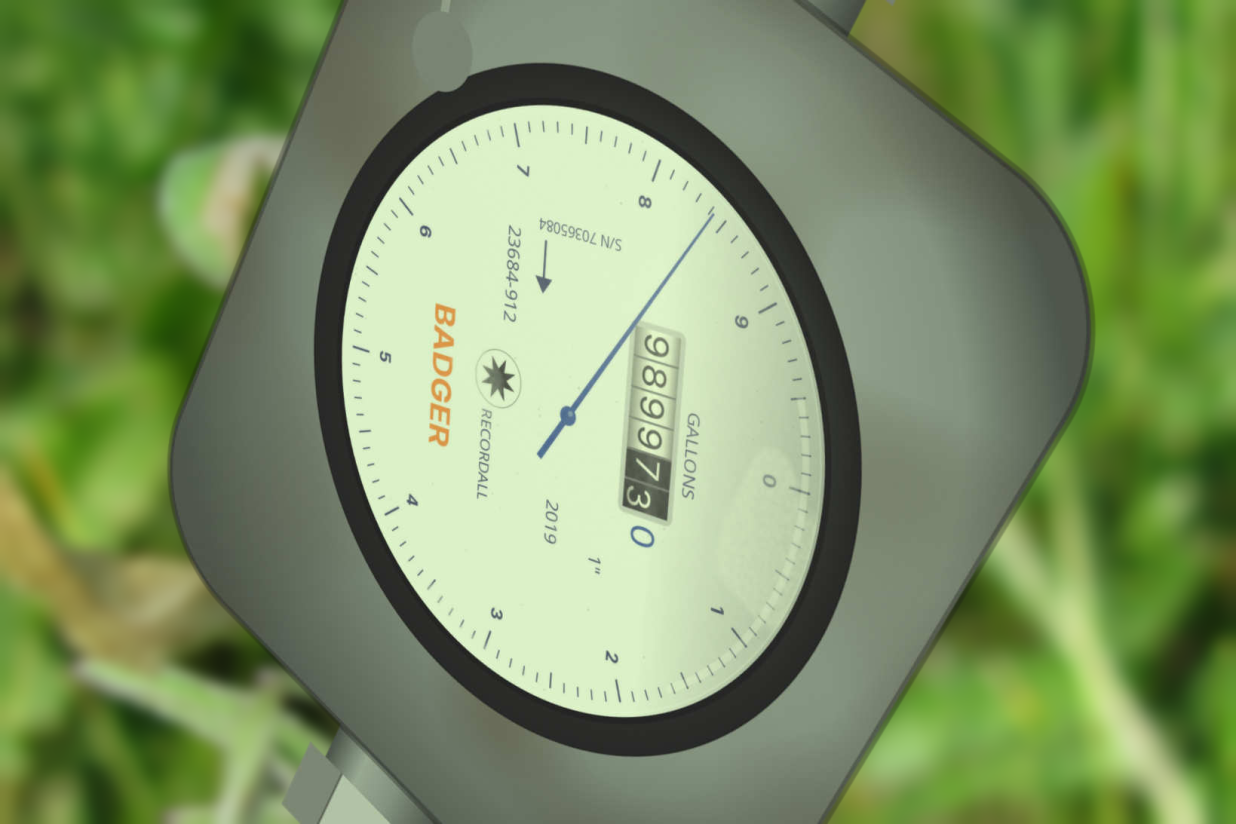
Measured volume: 9899728.4 gal
